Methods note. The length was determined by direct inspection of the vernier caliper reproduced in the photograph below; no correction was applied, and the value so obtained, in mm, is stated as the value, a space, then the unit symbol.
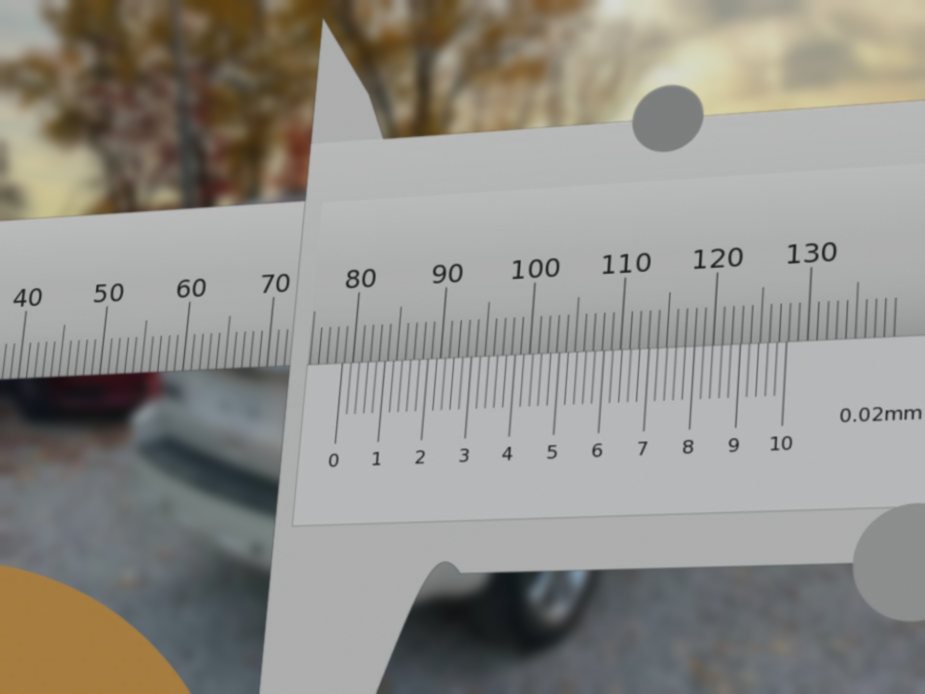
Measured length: 78.8 mm
